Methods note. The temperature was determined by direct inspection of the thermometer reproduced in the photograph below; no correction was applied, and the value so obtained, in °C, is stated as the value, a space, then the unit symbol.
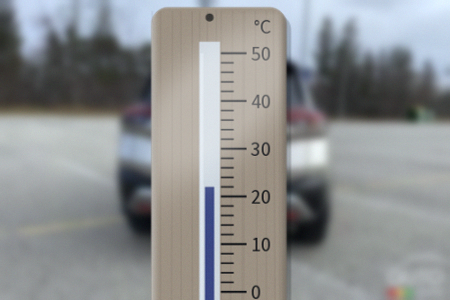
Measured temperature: 22 °C
